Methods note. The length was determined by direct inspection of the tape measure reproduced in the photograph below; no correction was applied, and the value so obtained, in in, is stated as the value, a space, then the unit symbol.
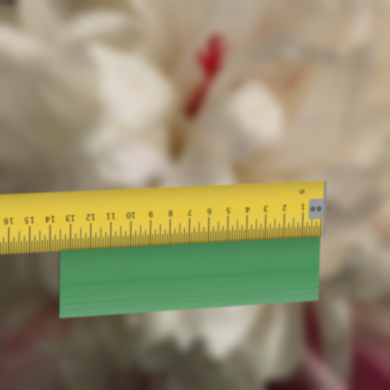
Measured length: 13.5 in
